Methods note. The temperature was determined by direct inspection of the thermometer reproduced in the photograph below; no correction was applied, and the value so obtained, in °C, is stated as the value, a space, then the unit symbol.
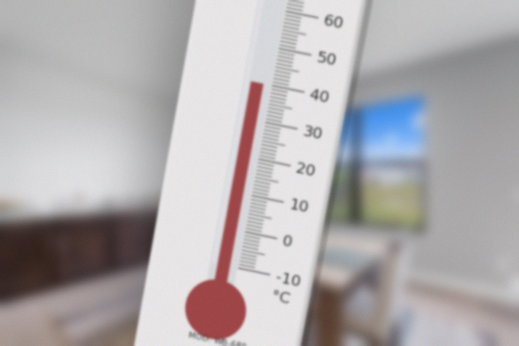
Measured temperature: 40 °C
